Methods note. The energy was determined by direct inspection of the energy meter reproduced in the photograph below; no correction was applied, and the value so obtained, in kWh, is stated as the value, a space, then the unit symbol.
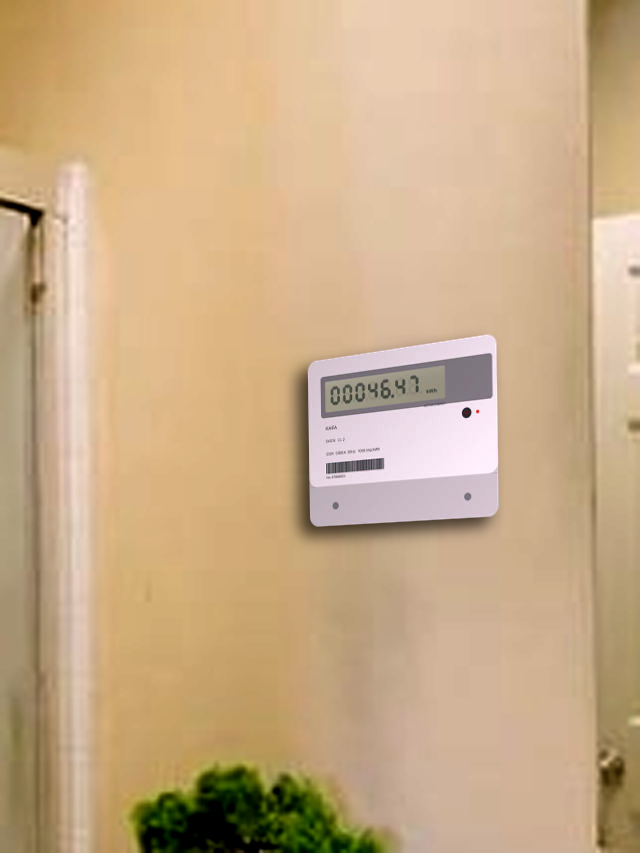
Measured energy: 46.47 kWh
